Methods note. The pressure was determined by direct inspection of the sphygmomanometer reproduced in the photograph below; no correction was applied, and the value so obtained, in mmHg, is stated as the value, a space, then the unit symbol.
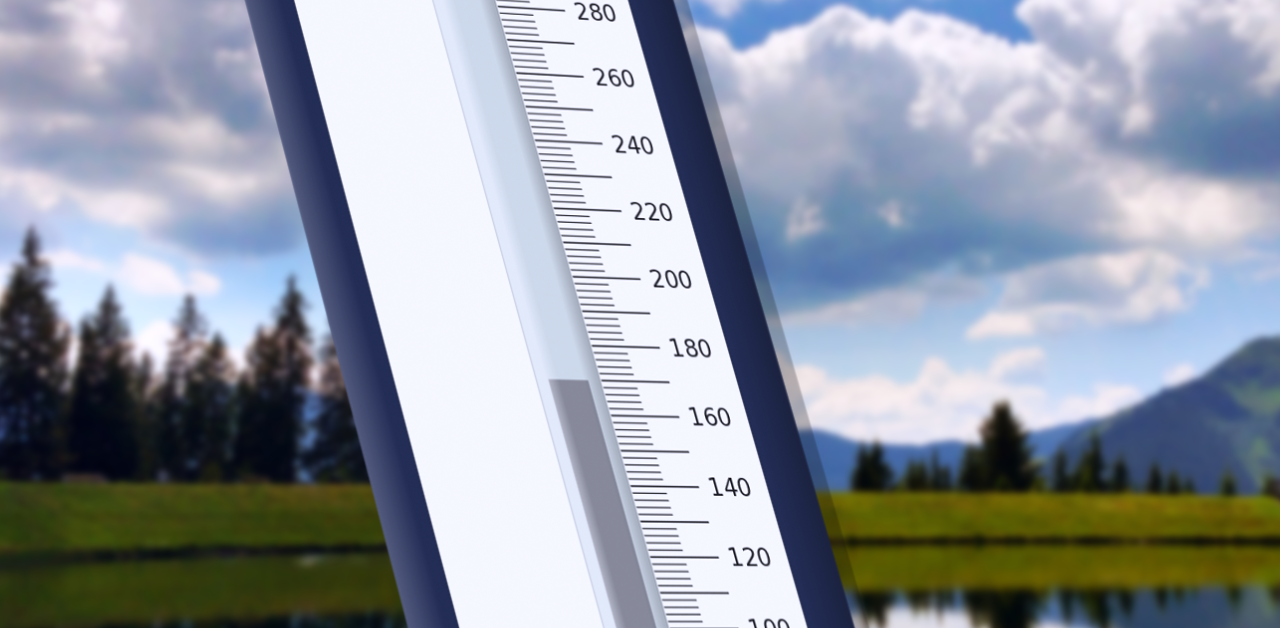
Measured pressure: 170 mmHg
